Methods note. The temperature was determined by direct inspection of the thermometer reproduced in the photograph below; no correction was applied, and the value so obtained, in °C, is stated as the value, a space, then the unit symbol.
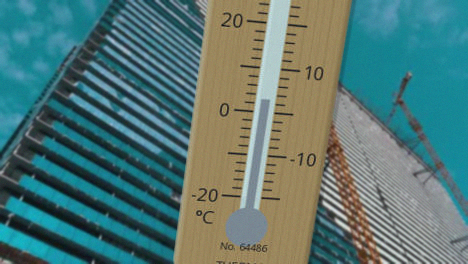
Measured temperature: 3 °C
